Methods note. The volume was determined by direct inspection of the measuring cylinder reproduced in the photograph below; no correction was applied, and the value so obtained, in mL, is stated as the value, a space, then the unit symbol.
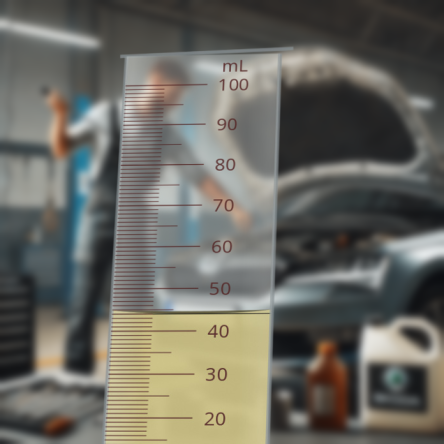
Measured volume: 44 mL
